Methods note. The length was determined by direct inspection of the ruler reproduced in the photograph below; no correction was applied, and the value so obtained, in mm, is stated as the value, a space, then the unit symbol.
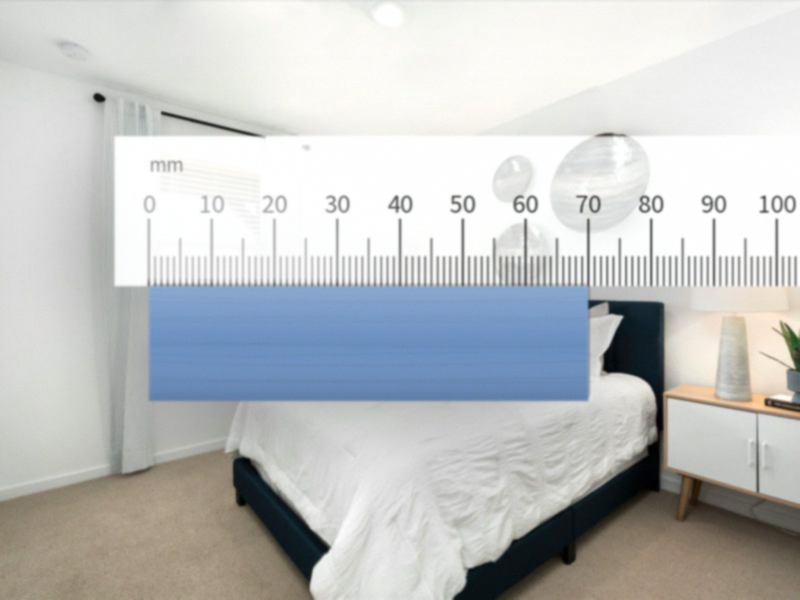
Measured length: 70 mm
